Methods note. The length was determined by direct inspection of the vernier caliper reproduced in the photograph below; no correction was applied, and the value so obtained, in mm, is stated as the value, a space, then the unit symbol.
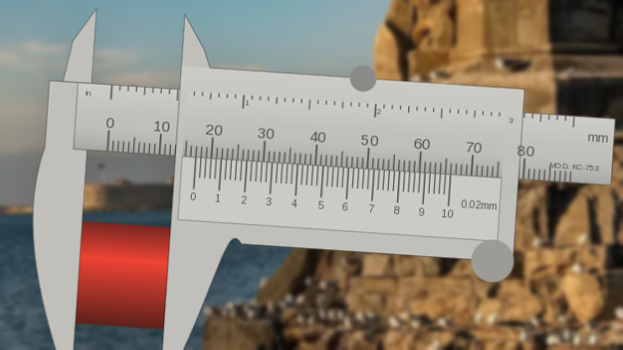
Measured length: 17.0 mm
